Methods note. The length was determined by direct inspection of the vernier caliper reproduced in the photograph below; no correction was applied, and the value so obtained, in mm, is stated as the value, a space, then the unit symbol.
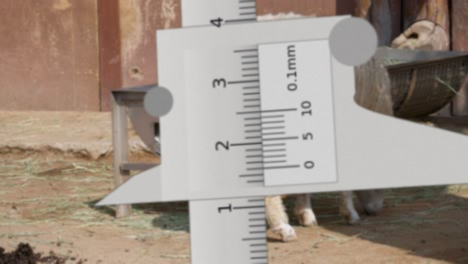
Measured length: 16.0 mm
